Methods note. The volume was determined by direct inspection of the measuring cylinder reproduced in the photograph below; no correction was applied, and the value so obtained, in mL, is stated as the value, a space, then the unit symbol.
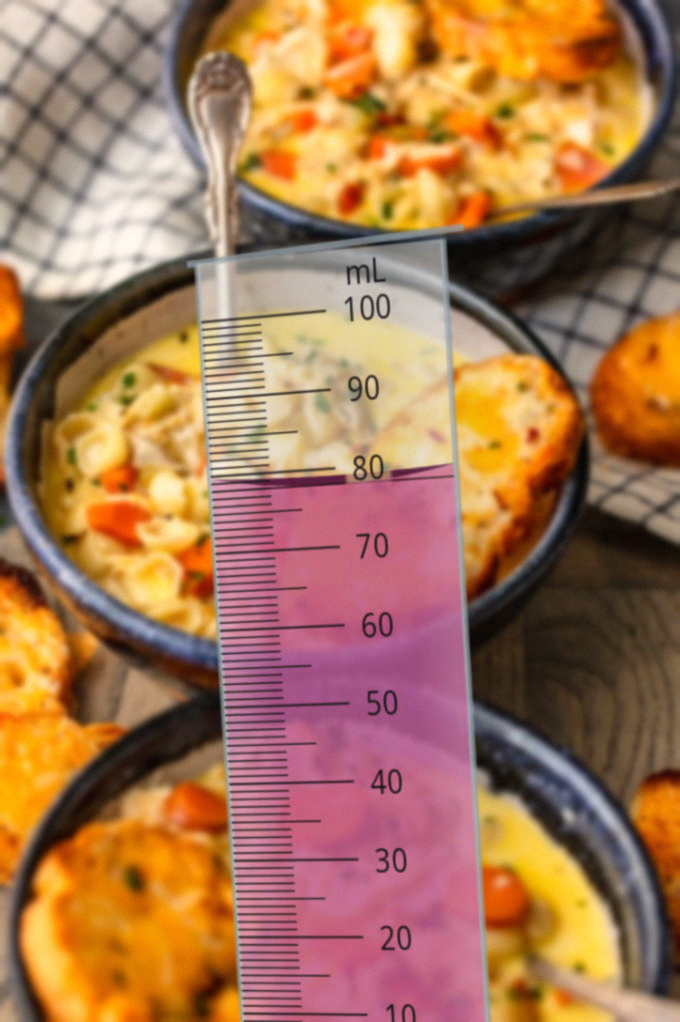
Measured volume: 78 mL
